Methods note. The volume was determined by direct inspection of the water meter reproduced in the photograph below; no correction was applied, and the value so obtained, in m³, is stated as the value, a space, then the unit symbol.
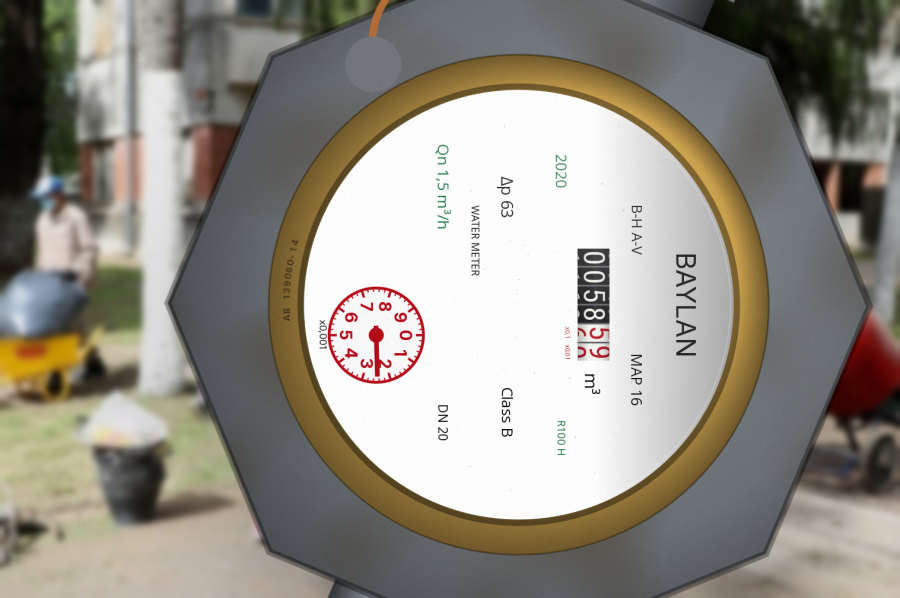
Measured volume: 58.592 m³
